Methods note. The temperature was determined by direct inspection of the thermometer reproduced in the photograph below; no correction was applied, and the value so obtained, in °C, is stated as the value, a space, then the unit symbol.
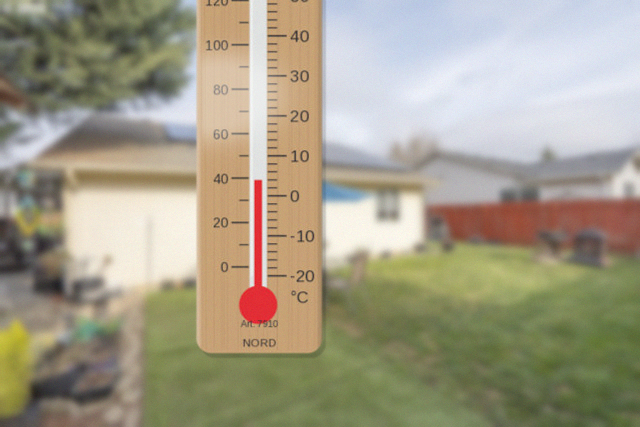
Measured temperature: 4 °C
